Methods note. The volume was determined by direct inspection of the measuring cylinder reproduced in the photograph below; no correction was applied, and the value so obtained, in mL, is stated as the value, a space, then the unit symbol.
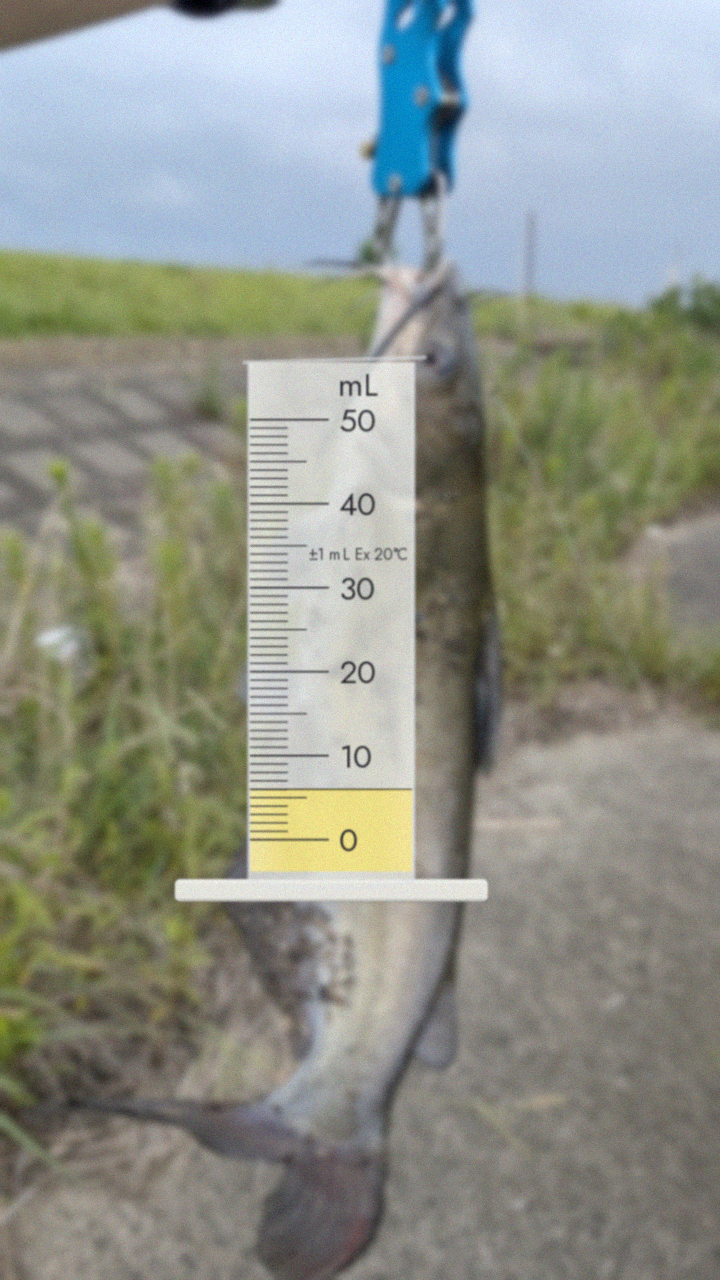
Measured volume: 6 mL
